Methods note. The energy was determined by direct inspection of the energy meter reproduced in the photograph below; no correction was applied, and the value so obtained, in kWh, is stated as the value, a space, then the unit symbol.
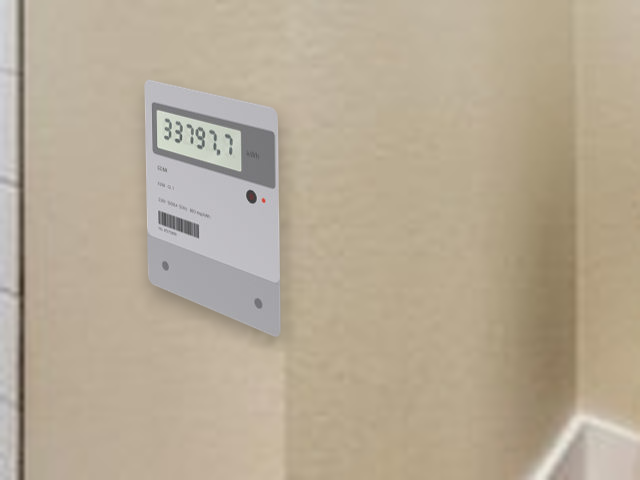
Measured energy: 33797.7 kWh
